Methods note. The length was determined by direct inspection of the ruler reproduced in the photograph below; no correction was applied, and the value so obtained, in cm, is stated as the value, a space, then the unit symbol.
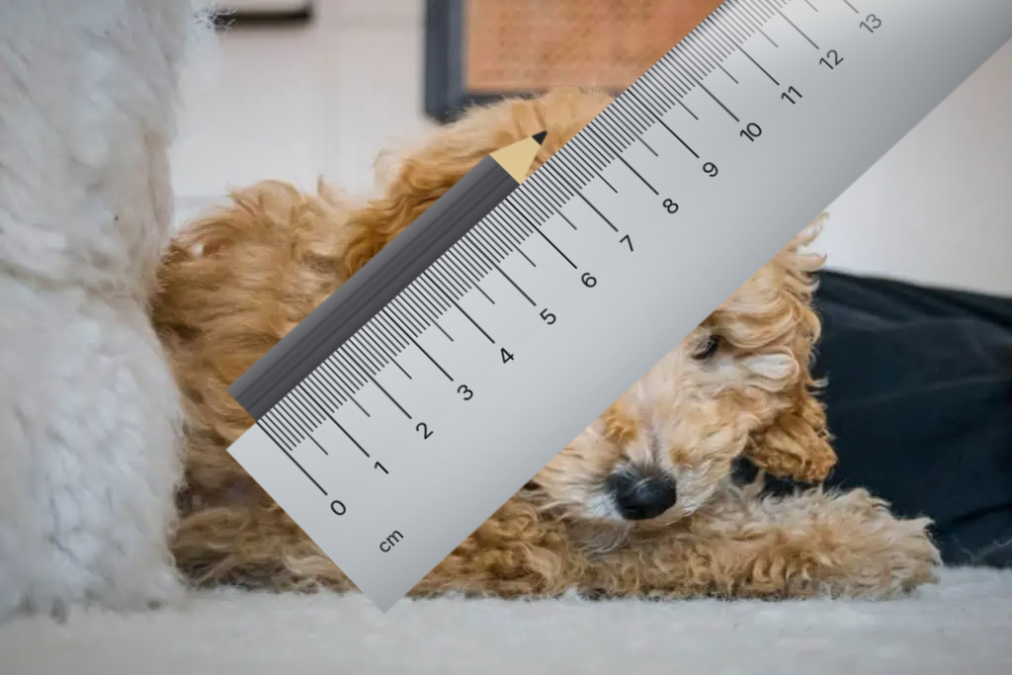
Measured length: 7.4 cm
